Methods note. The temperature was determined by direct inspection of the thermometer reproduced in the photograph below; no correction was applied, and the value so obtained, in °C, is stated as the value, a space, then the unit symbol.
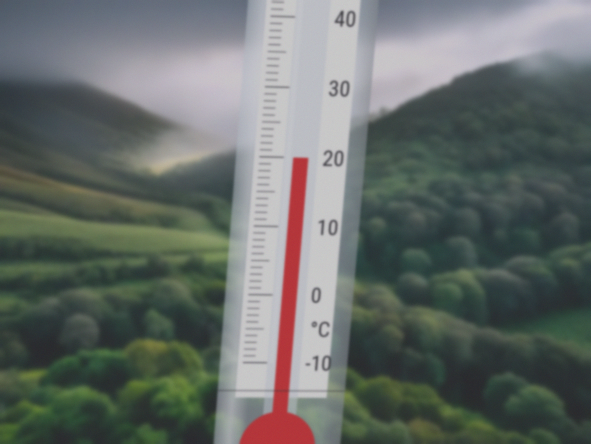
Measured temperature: 20 °C
